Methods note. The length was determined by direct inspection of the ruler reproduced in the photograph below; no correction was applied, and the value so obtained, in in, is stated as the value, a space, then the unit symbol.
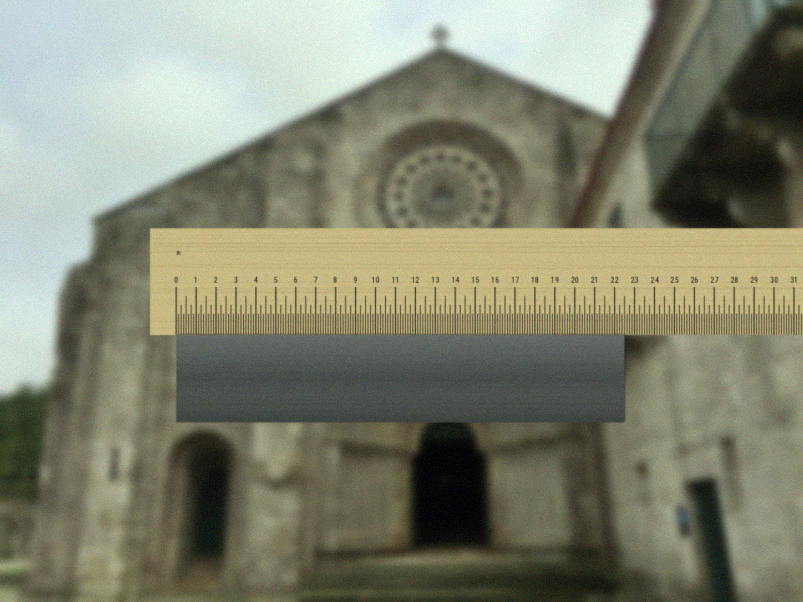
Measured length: 22.5 in
